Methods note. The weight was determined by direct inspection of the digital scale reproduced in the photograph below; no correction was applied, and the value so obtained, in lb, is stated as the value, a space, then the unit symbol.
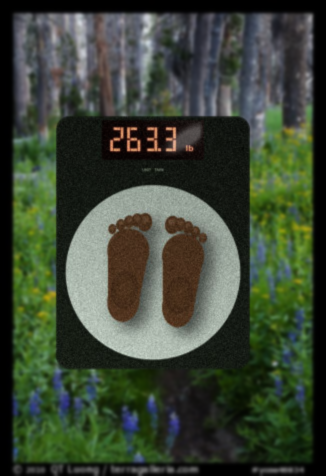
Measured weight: 263.3 lb
